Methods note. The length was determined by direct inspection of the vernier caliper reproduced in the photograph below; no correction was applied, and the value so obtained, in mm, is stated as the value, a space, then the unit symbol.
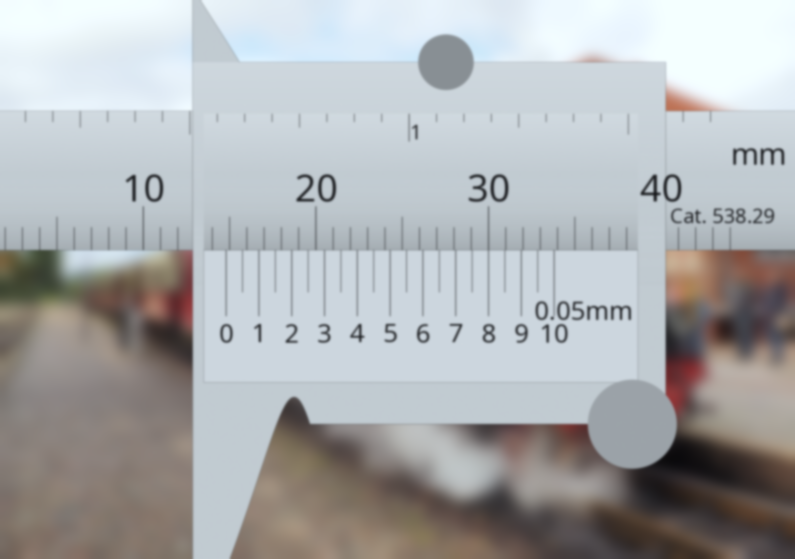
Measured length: 14.8 mm
